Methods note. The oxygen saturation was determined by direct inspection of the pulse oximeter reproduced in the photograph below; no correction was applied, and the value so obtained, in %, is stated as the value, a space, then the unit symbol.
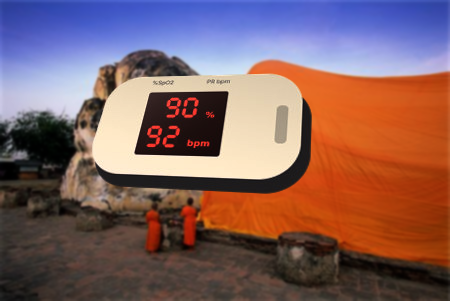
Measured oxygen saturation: 90 %
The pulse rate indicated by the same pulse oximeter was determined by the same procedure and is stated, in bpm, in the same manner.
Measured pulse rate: 92 bpm
